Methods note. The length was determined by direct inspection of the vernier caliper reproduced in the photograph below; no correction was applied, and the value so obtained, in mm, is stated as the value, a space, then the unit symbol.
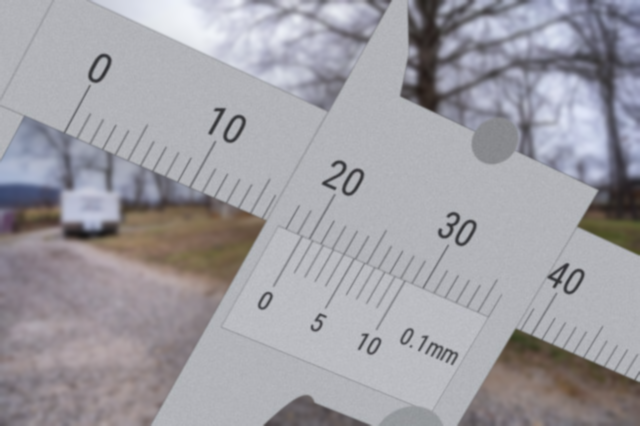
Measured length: 19.4 mm
